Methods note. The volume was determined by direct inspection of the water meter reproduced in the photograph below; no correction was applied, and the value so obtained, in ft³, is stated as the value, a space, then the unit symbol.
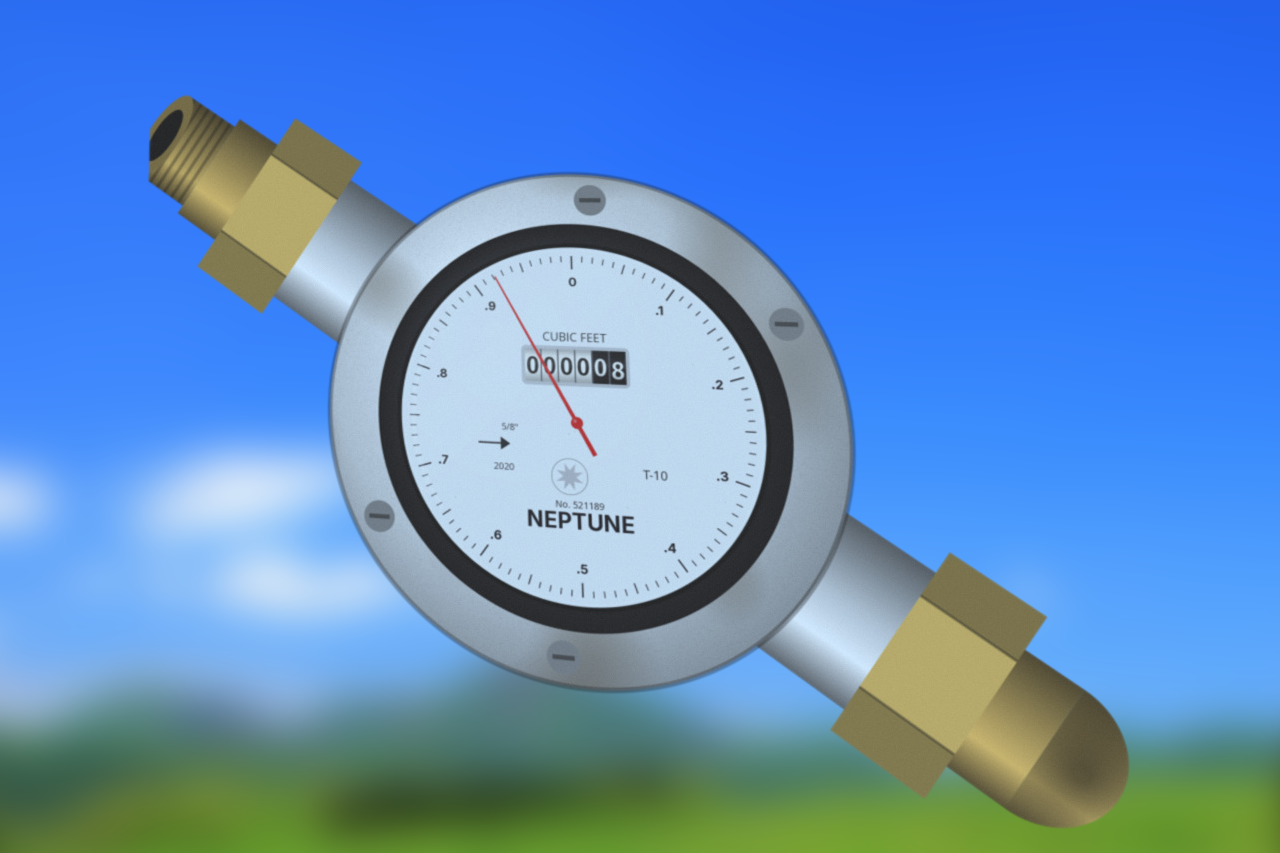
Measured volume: 7.92 ft³
